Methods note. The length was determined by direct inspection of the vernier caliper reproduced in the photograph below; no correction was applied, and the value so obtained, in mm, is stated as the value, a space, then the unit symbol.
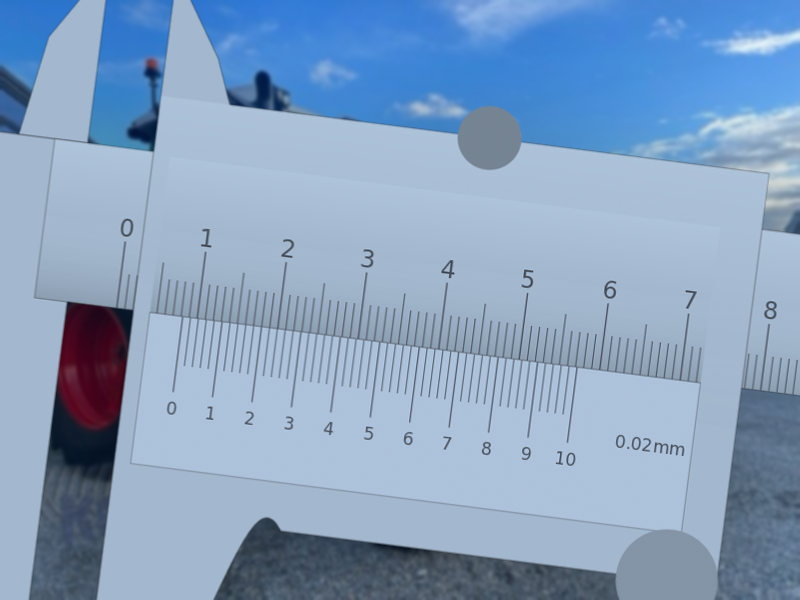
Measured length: 8.2 mm
